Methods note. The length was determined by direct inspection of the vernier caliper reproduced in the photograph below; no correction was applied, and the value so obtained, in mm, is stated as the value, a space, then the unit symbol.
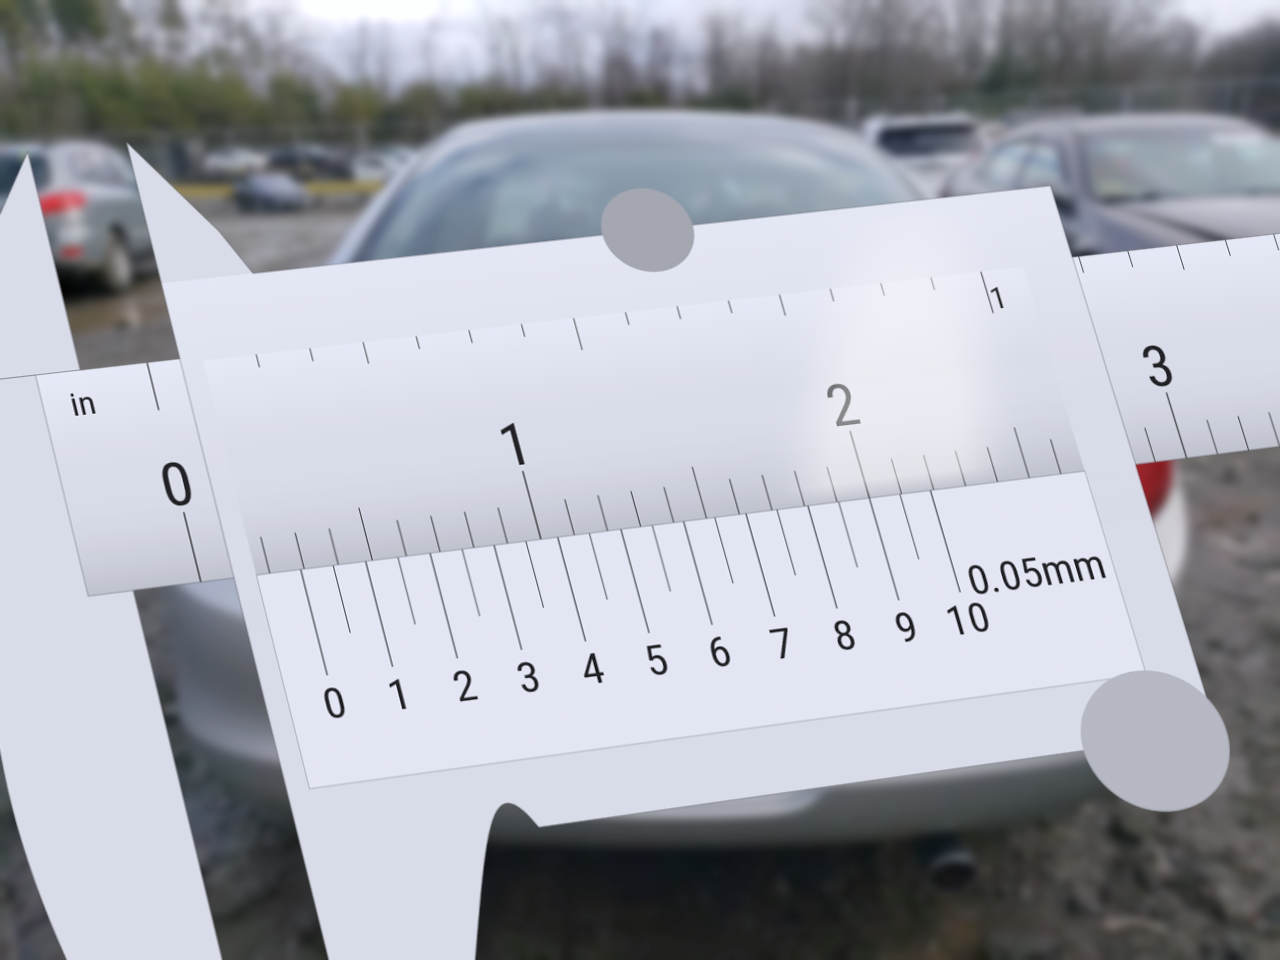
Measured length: 2.90 mm
